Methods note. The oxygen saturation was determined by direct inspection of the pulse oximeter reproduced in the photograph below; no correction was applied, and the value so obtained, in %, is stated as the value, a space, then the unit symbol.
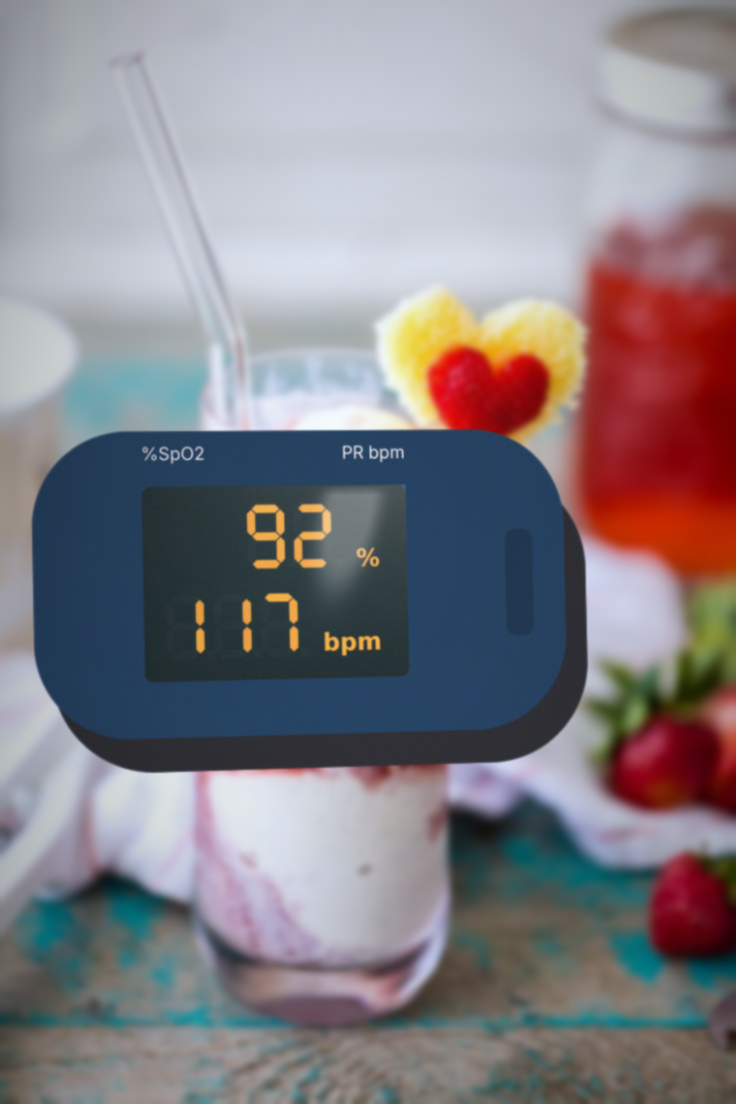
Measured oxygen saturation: 92 %
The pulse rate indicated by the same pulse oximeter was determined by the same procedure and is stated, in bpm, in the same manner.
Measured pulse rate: 117 bpm
